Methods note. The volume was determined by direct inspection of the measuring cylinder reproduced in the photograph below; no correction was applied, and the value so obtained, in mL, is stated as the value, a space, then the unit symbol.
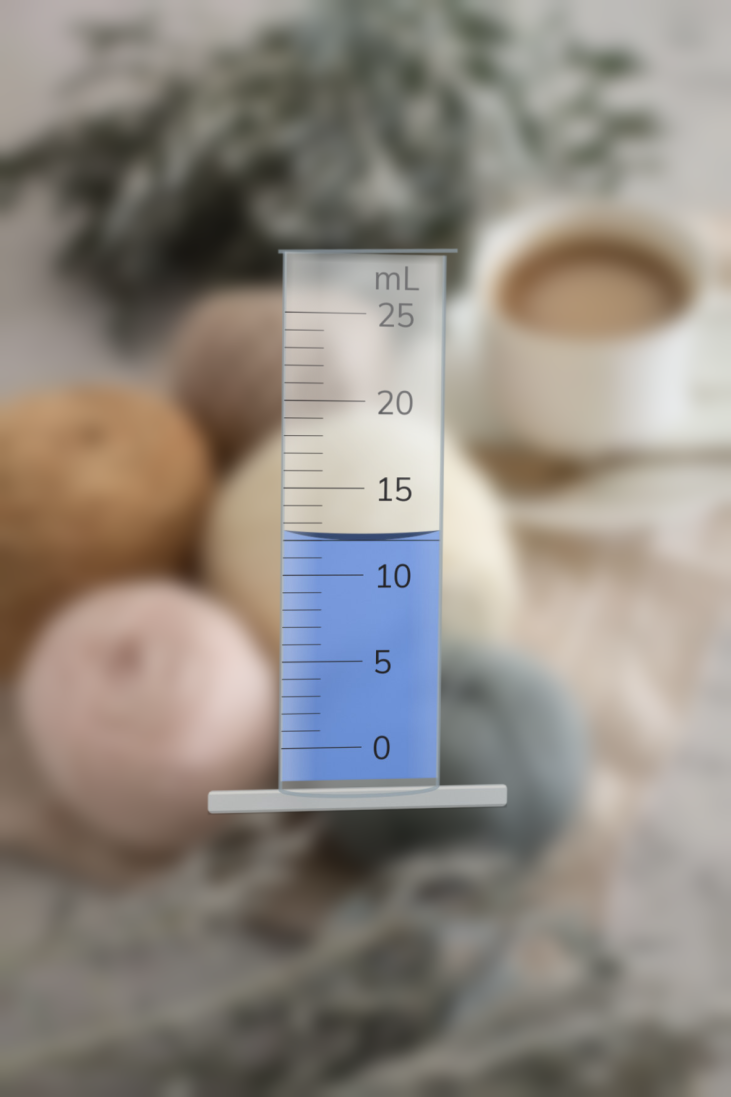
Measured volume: 12 mL
